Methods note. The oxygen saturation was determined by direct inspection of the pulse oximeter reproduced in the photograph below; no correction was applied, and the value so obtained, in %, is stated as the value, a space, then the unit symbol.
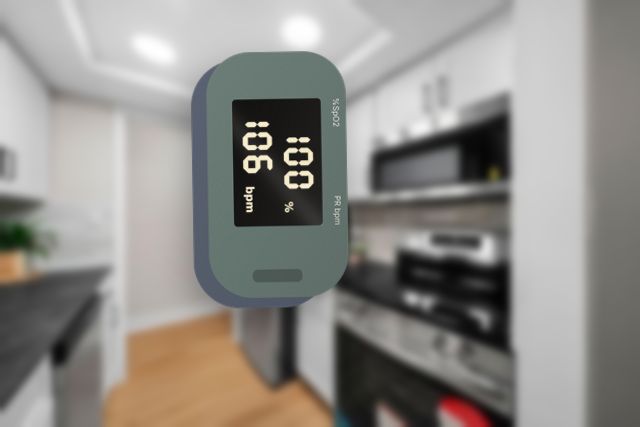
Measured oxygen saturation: 100 %
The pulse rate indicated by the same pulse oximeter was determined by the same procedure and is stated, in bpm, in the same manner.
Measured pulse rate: 106 bpm
